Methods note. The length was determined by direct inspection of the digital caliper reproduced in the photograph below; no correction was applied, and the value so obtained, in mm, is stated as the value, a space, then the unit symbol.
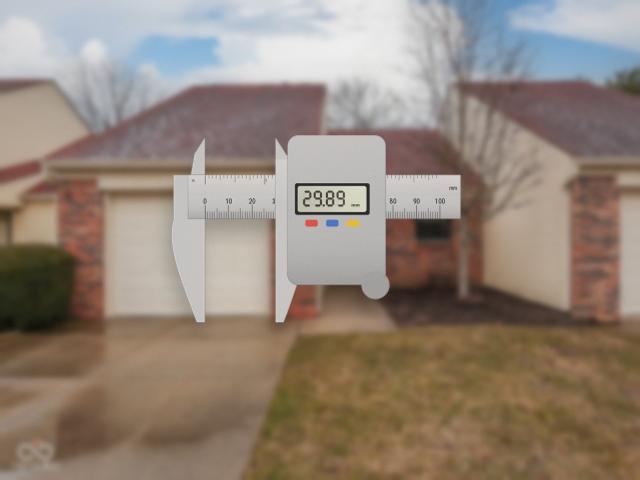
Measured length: 29.89 mm
